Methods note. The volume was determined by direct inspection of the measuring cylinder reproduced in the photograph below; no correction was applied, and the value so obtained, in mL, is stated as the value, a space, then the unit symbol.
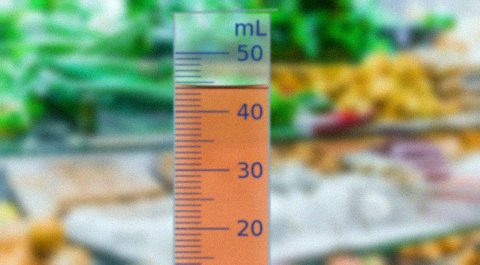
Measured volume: 44 mL
